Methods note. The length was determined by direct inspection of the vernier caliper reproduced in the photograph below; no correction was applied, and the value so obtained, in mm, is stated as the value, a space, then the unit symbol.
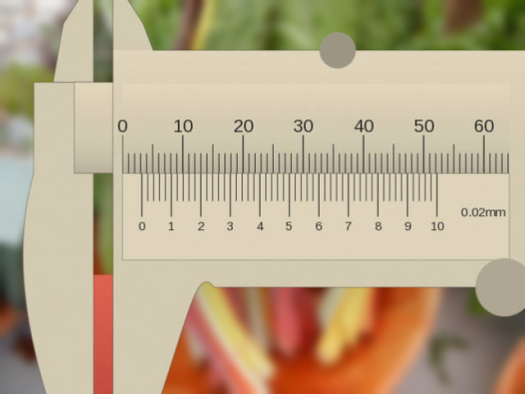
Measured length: 3.2 mm
